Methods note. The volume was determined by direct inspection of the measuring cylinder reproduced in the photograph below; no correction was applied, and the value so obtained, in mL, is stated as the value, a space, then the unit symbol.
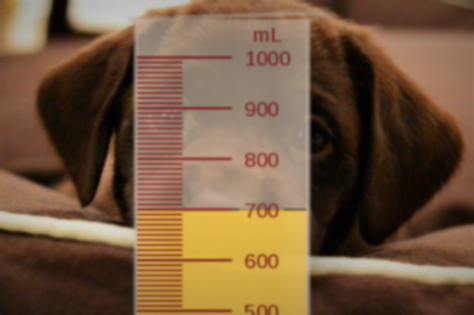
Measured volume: 700 mL
